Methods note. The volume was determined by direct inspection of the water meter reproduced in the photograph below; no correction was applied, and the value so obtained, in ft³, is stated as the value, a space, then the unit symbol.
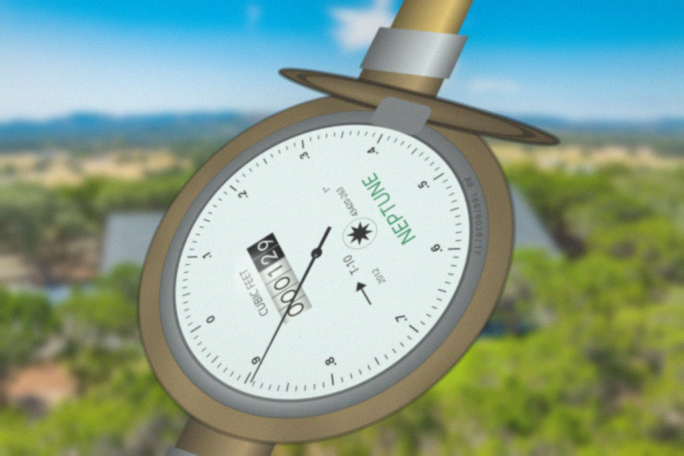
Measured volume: 128.89 ft³
